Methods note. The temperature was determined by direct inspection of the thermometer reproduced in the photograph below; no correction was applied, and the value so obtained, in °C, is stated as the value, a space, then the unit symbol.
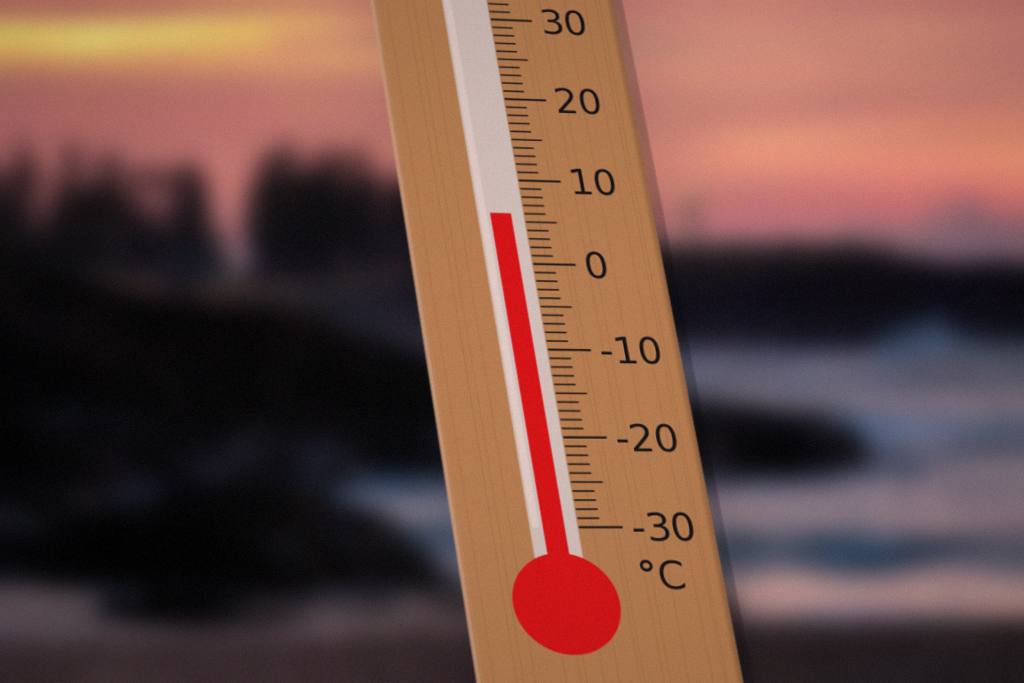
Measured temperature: 6 °C
